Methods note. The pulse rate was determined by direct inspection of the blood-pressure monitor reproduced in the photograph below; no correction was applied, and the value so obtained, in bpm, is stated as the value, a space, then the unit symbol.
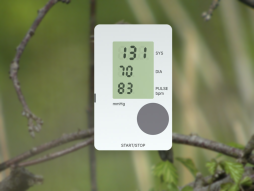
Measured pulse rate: 83 bpm
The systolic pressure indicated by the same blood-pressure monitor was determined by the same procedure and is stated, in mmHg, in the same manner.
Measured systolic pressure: 131 mmHg
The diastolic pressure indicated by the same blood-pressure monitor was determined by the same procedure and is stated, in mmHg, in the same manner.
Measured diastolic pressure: 70 mmHg
